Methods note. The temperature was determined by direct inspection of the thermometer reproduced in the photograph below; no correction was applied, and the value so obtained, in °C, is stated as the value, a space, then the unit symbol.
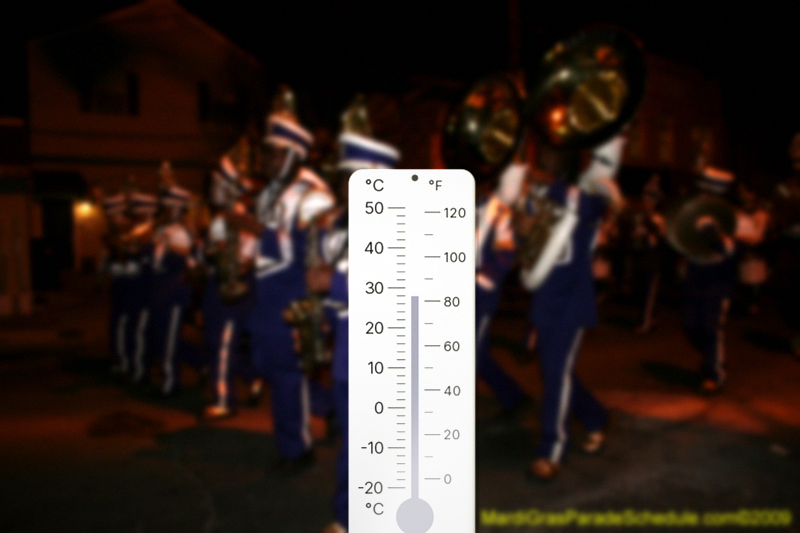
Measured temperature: 28 °C
